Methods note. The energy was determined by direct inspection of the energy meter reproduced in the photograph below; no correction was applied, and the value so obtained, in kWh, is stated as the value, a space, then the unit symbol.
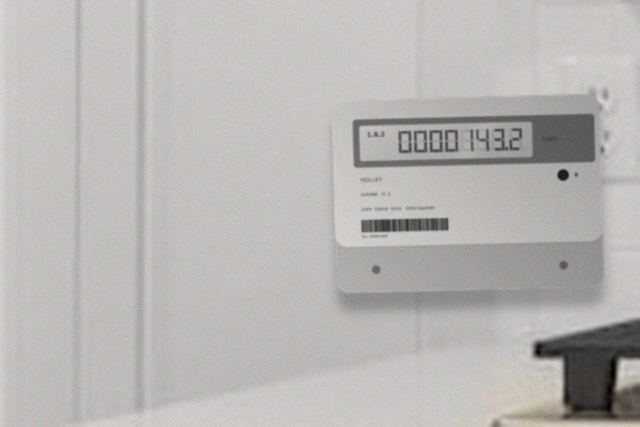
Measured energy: 143.2 kWh
